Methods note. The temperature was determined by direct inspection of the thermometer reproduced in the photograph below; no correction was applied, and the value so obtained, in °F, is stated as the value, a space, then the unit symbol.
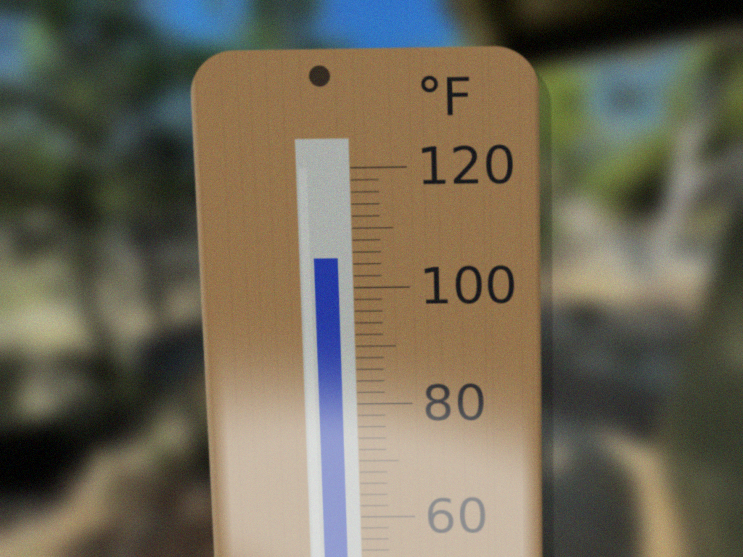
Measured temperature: 105 °F
